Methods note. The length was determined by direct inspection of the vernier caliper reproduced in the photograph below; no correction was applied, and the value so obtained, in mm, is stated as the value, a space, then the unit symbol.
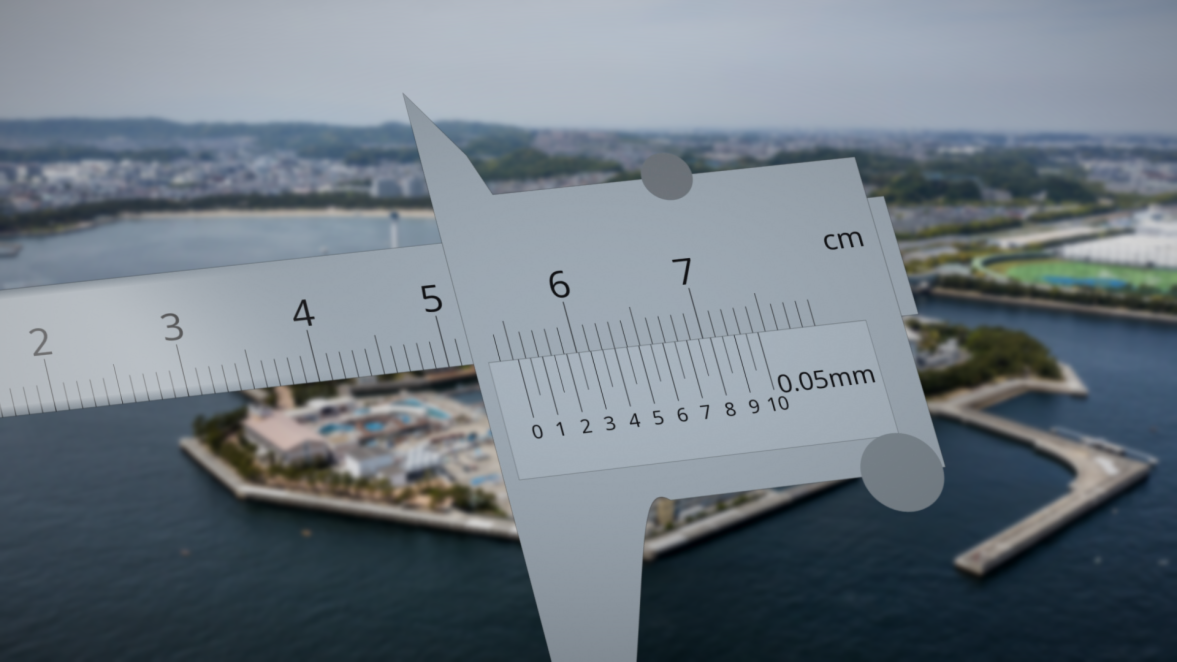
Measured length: 55.4 mm
